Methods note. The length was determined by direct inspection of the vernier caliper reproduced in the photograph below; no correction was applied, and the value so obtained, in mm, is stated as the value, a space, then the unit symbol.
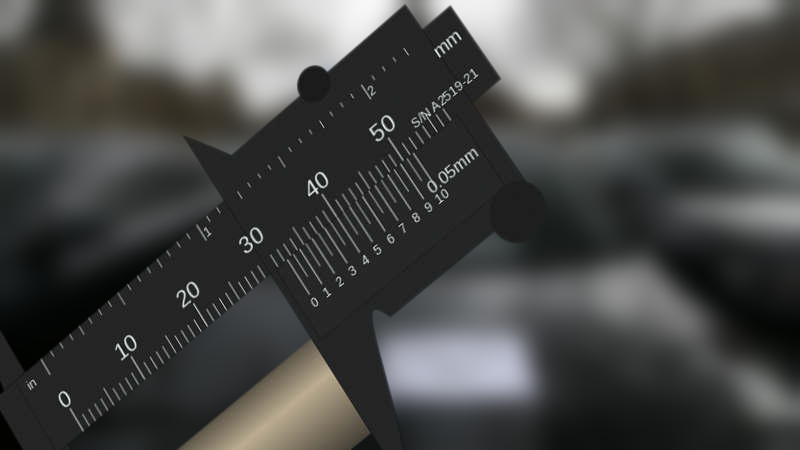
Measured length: 32.4 mm
